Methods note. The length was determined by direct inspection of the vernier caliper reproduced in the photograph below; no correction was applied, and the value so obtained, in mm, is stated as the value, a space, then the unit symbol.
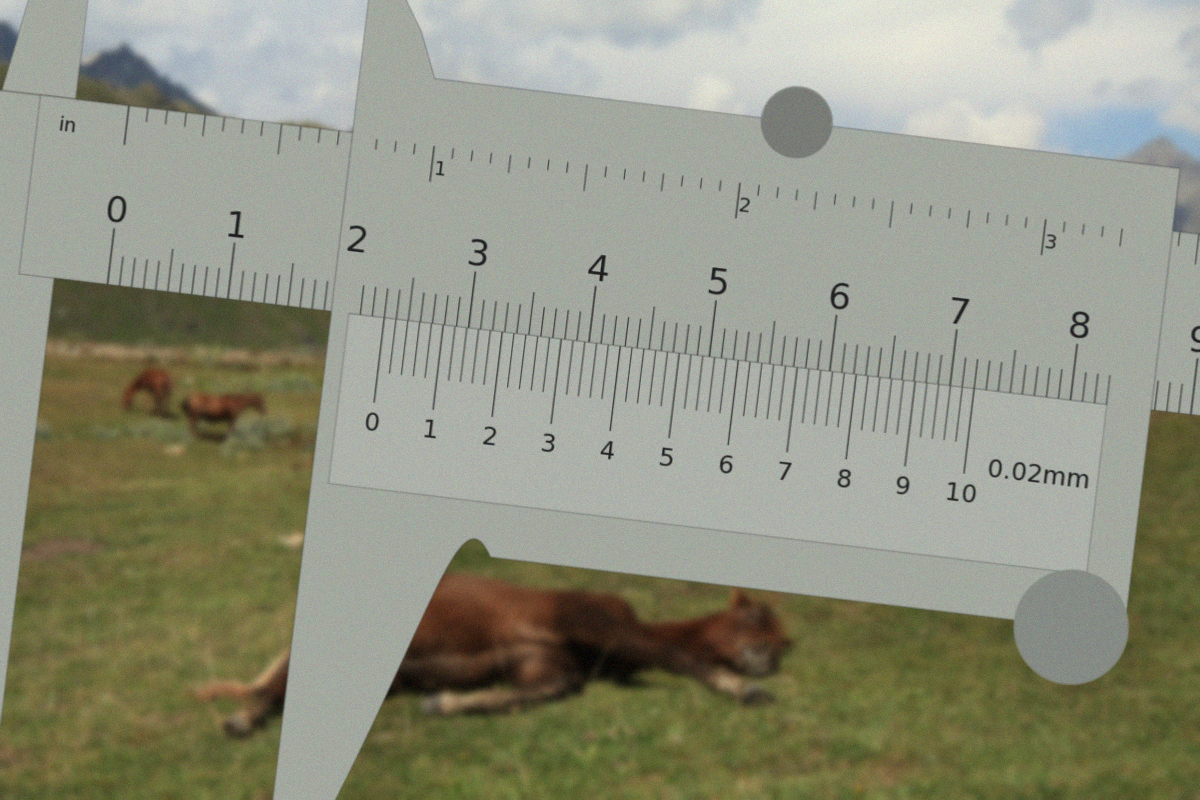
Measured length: 23.0 mm
